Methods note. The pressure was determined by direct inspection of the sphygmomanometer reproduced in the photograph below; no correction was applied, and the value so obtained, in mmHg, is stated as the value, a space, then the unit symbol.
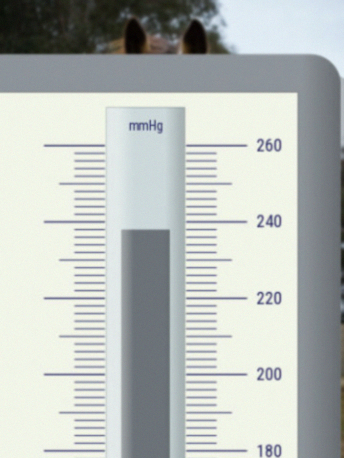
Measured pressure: 238 mmHg
